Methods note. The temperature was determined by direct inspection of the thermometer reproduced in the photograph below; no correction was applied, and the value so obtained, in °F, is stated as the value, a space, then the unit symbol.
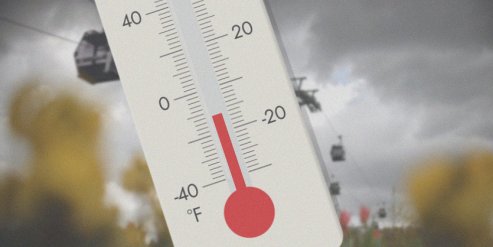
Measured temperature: -12 °F
